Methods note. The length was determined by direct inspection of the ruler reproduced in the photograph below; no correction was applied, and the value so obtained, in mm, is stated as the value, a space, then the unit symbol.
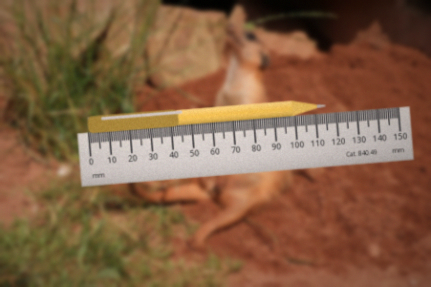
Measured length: 115 mm
